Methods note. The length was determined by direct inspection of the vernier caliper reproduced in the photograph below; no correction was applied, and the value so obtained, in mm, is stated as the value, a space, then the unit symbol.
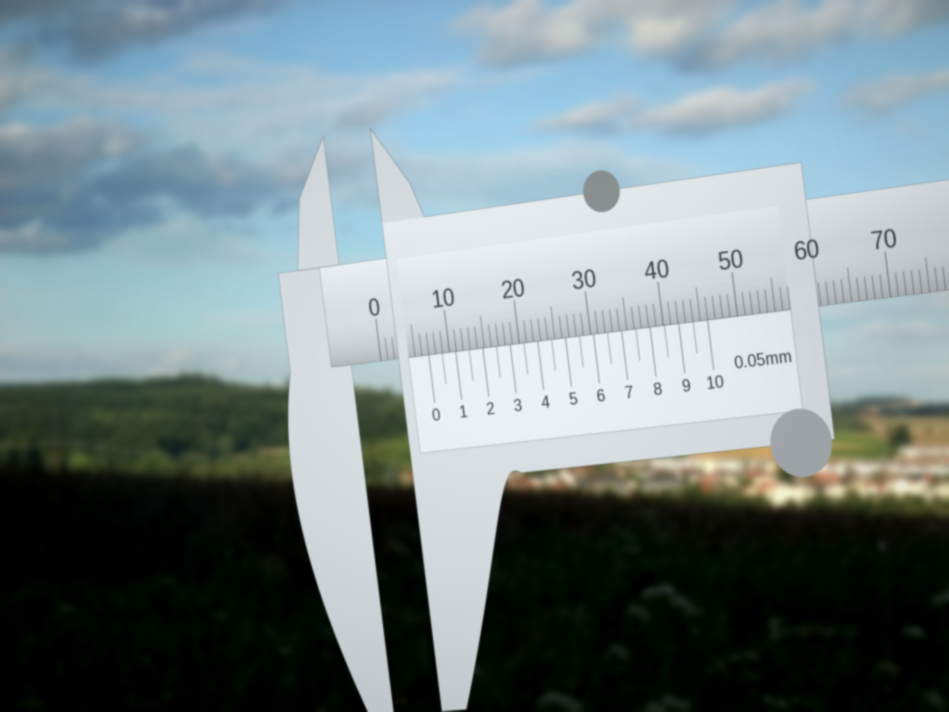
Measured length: 7.0 mm
